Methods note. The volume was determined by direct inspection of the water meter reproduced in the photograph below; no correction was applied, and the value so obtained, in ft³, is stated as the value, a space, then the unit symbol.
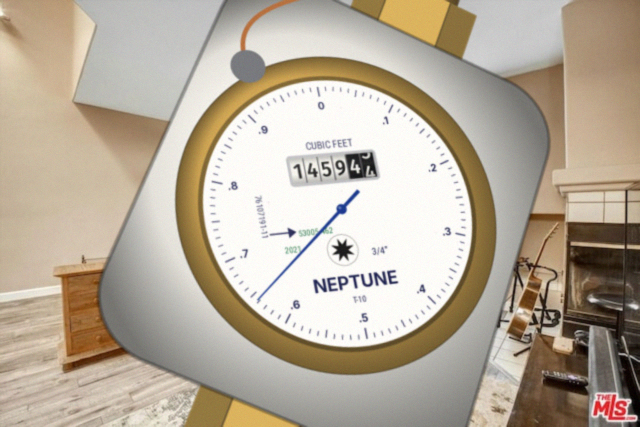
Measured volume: 145943.64 ft³
